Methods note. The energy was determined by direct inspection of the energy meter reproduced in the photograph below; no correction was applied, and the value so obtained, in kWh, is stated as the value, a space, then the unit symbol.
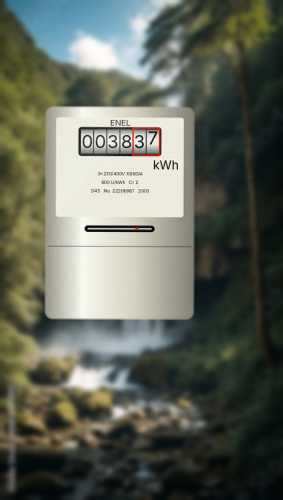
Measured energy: 38.37 kWh
